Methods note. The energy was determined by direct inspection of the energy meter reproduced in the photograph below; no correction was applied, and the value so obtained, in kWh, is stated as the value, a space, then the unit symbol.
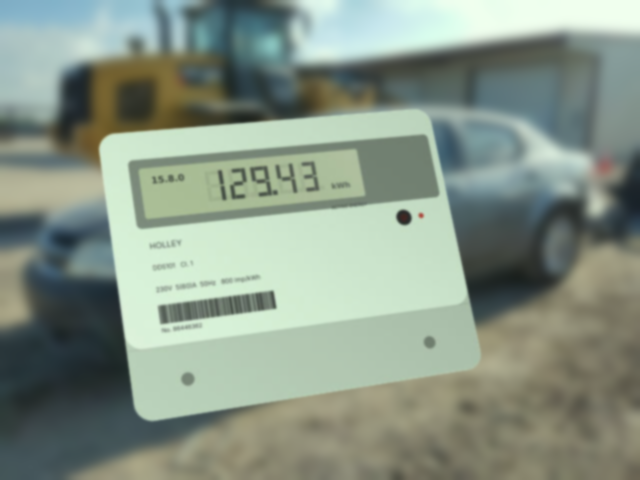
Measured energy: 129.43 kWh
